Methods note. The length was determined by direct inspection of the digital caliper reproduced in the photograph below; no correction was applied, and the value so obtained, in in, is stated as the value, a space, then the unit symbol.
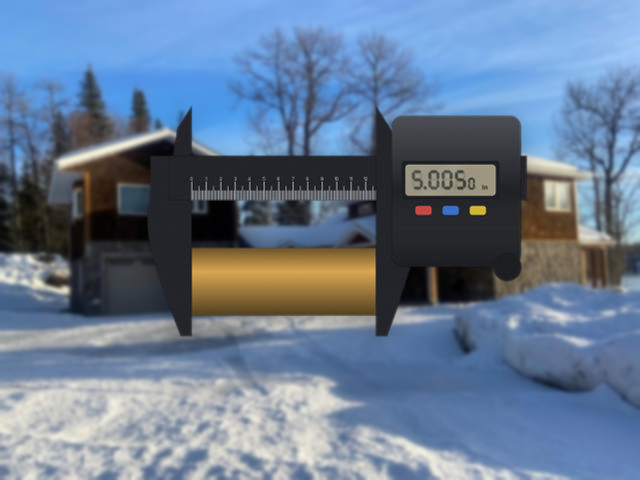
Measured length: 5.0050 in
